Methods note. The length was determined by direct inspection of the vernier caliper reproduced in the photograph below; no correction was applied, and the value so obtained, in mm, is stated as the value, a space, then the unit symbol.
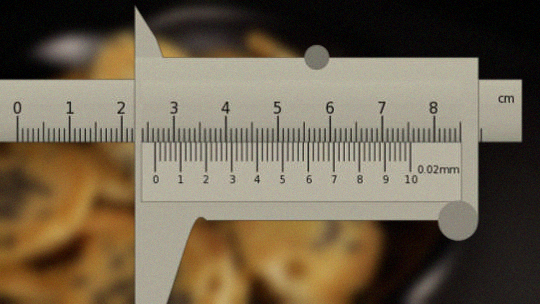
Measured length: 26.4 mm
